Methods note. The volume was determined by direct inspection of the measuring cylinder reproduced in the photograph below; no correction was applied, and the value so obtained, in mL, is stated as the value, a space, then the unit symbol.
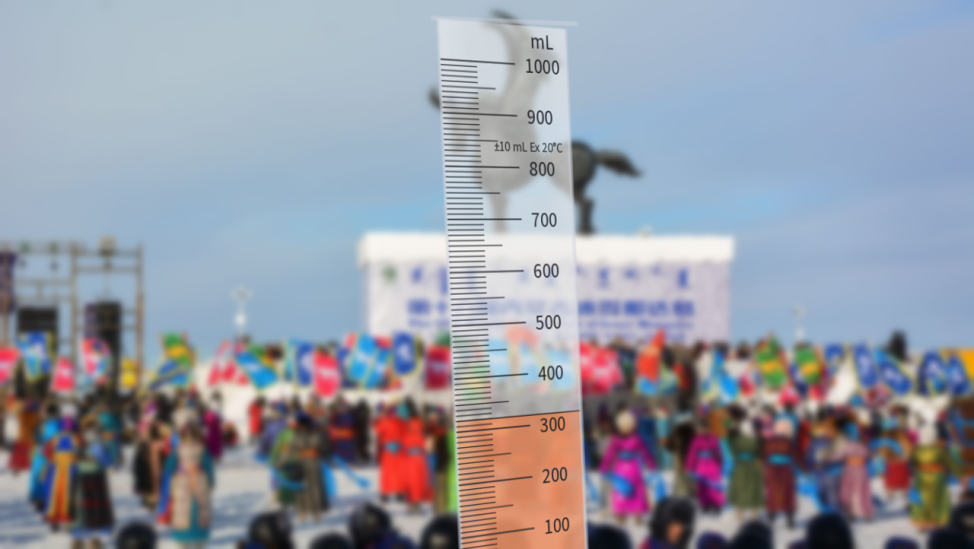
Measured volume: 320 mL
